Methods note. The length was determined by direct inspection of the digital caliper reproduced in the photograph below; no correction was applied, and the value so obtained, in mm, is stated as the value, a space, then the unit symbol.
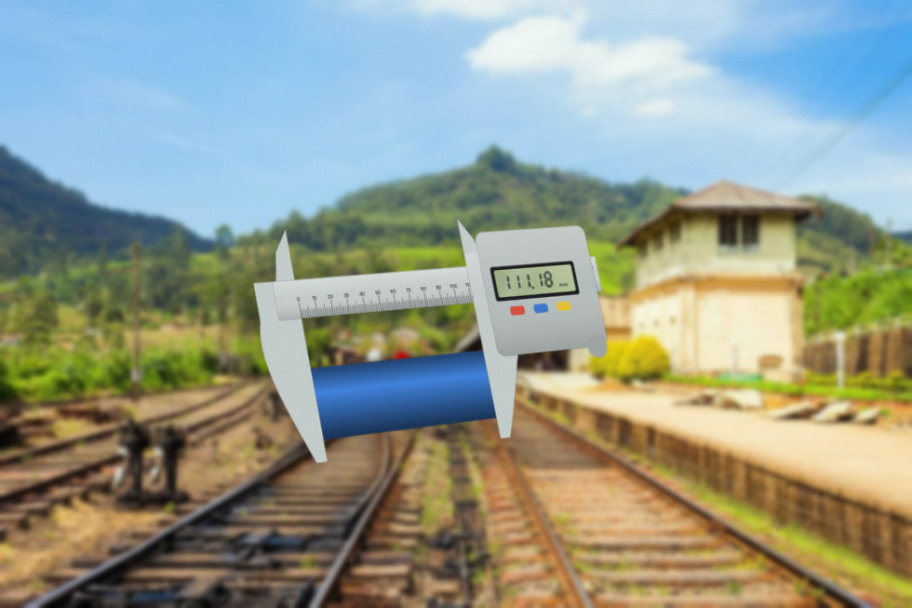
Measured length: 111.18 mm
